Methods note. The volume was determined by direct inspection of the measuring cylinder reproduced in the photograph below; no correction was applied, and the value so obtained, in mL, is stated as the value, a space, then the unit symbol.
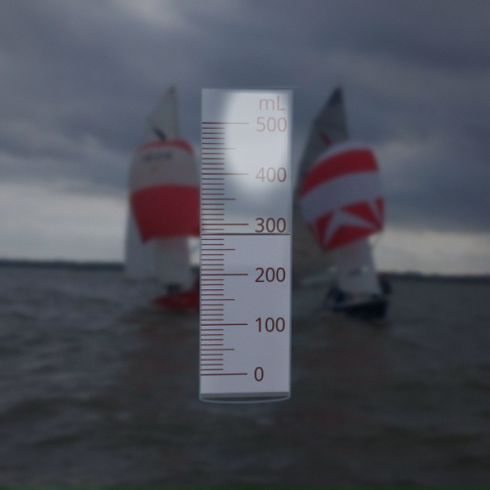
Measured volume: 280 mL
